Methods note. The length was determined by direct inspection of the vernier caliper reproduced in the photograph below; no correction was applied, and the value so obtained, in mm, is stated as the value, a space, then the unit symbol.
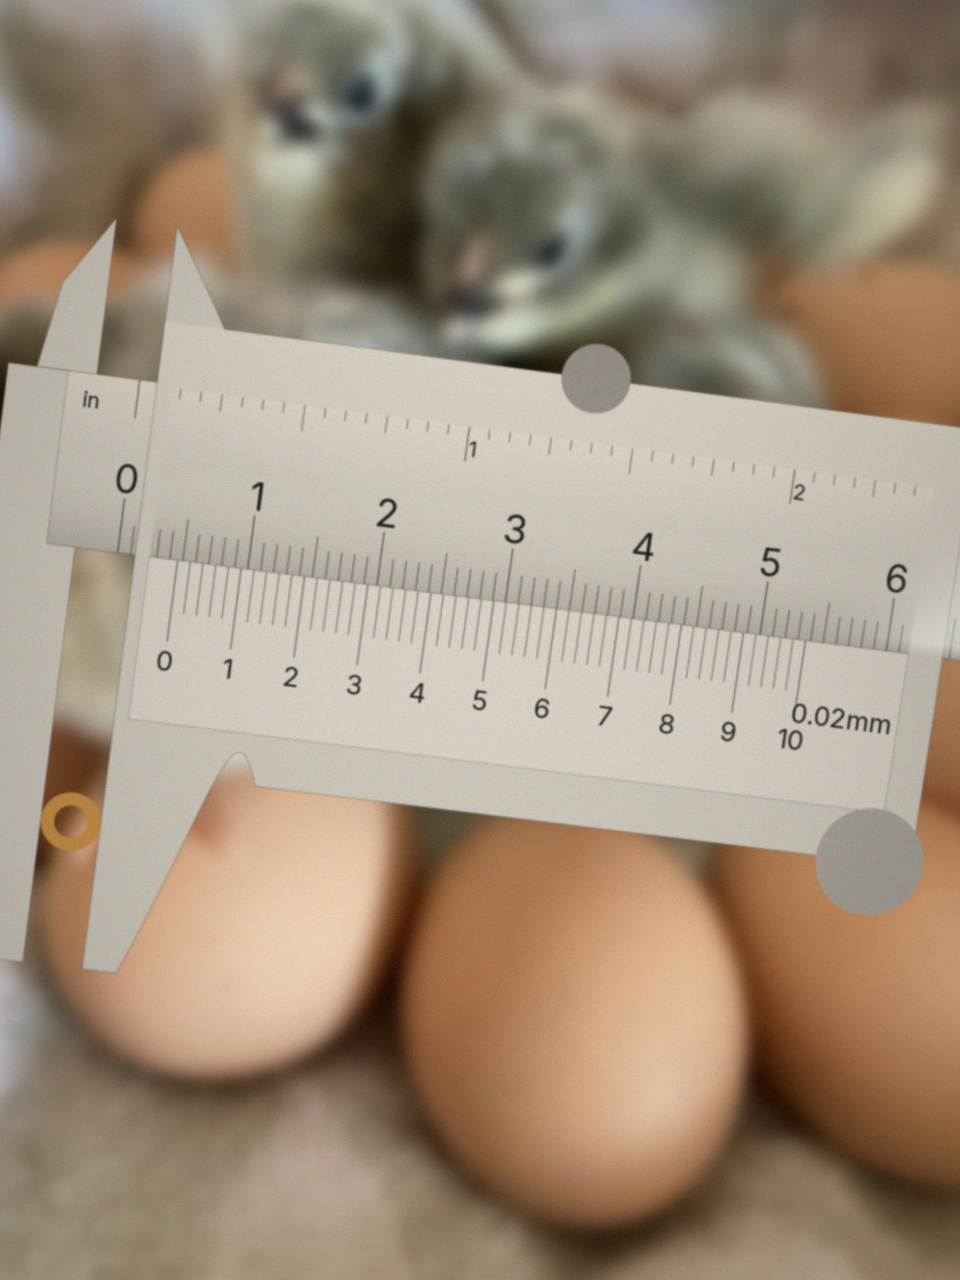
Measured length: 4.6 mm
